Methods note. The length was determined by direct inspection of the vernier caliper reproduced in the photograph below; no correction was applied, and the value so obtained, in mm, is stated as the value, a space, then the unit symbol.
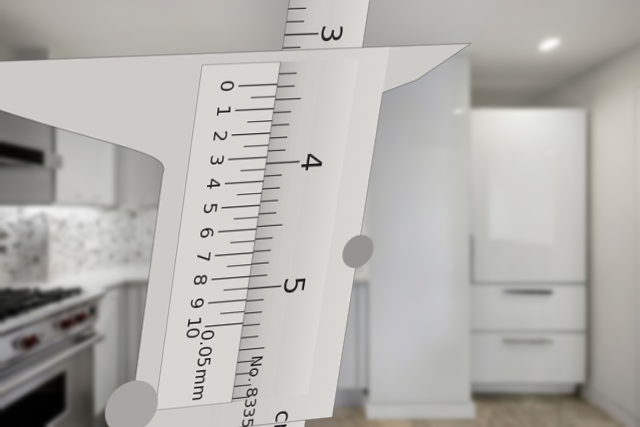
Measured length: 33.8 mm
